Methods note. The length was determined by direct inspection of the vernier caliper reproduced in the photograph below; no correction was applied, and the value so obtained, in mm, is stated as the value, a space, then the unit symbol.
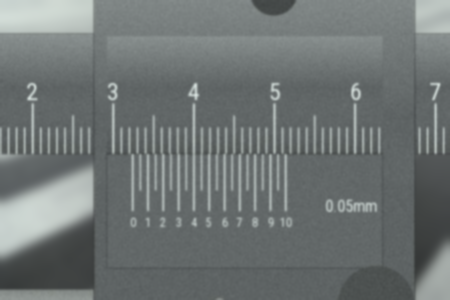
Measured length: 32.4 mm
